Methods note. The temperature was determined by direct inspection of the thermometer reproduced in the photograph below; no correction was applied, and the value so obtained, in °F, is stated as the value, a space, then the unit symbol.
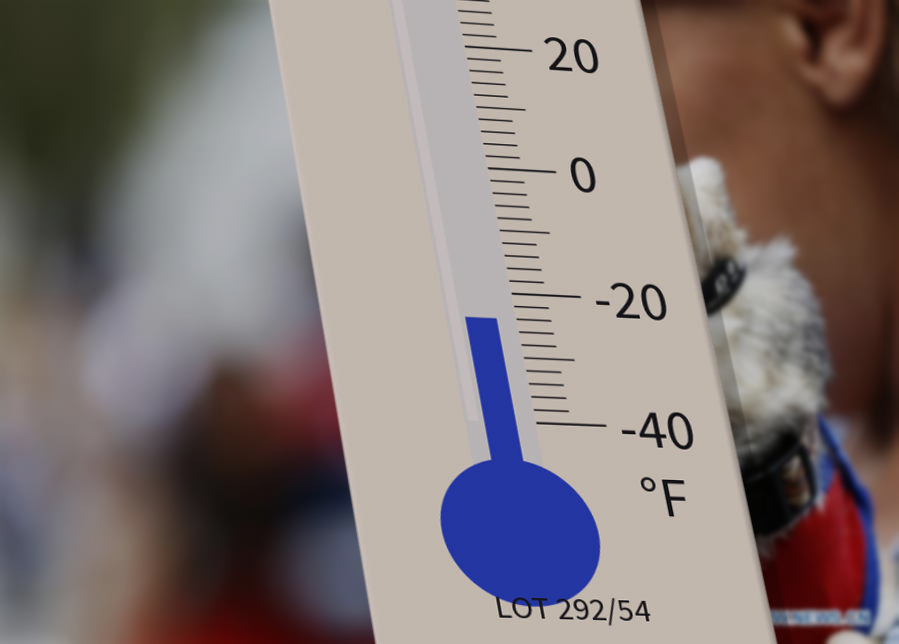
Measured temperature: -24 °F
